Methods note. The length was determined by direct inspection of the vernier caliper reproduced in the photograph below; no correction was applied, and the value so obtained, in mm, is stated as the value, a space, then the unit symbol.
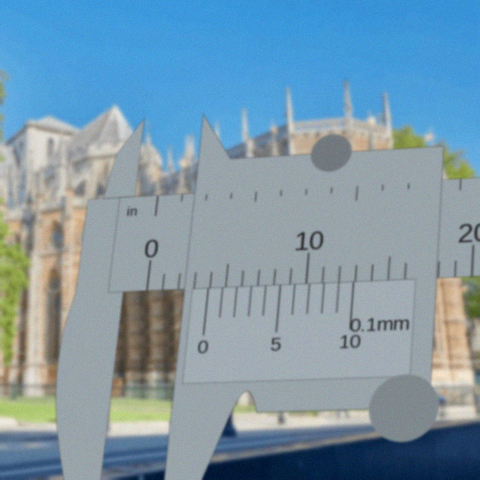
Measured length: 3.9 mm
